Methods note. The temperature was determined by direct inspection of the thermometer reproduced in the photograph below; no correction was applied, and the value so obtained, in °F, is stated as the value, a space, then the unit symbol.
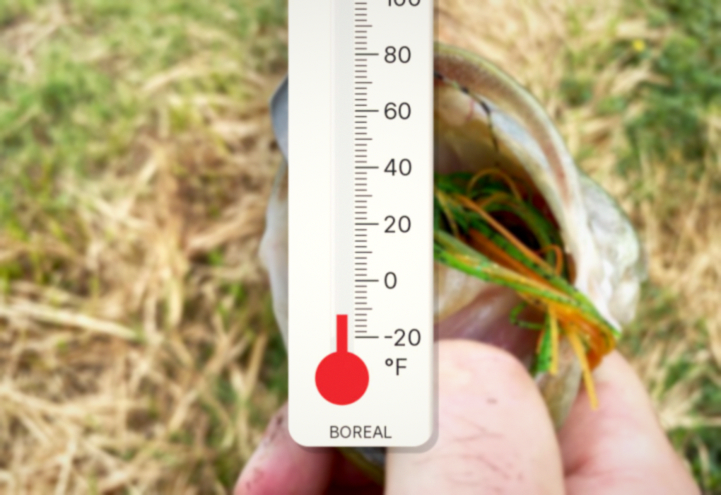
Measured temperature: -12 °F
